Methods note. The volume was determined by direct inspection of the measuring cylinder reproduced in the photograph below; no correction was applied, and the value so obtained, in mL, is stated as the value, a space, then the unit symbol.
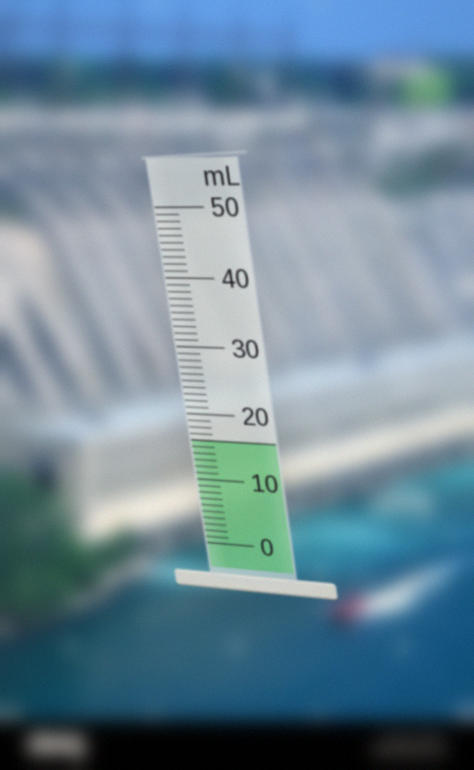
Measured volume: 16 mL
